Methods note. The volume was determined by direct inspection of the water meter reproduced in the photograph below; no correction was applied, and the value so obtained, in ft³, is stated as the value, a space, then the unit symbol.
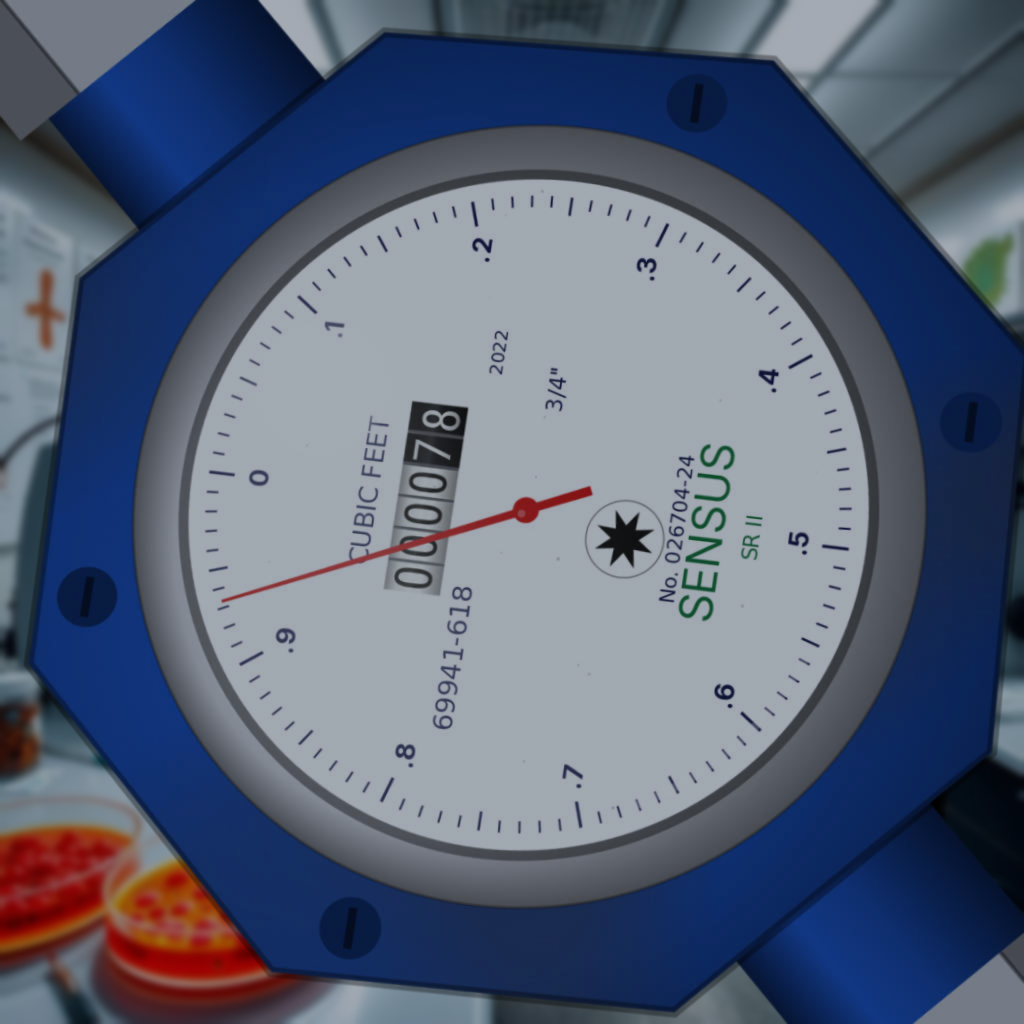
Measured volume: 77.93 ft³
